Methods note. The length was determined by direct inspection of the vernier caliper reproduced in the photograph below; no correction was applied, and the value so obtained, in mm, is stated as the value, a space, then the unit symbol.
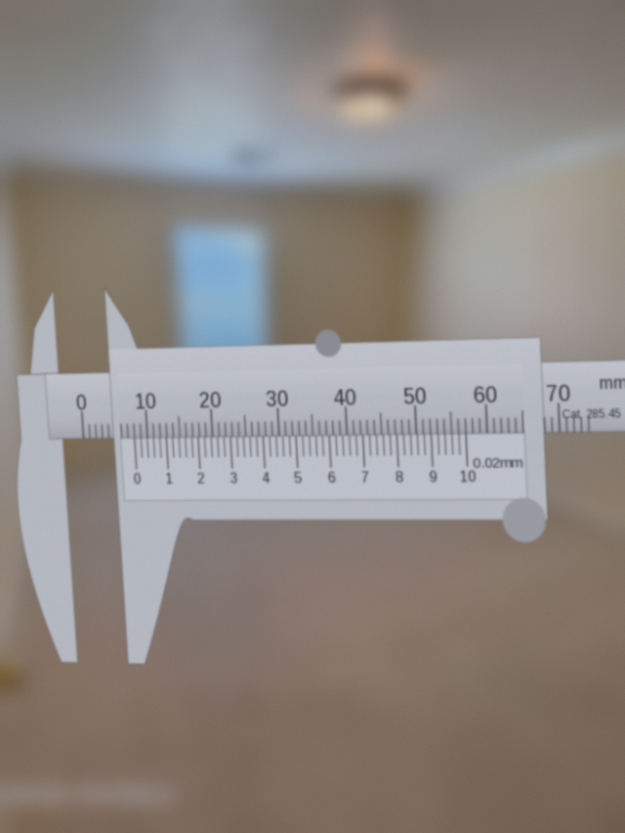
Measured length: 8.0 mm
